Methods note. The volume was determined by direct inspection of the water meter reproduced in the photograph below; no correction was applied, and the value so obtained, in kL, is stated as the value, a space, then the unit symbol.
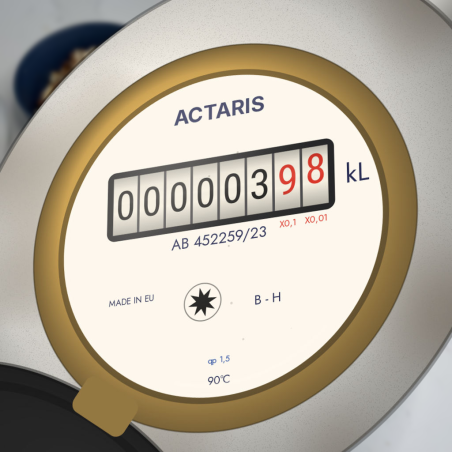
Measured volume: 3.98 kL
